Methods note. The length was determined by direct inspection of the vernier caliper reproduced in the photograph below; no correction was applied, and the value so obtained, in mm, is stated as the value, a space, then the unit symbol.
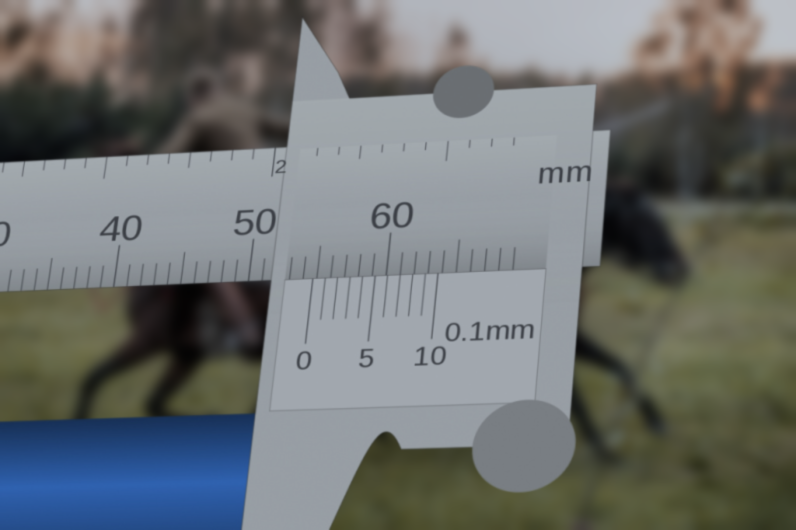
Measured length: 54.7 mm
